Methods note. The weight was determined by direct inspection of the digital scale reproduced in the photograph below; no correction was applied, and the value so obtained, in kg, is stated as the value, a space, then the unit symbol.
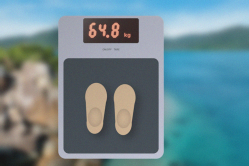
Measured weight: 64.8 kg
